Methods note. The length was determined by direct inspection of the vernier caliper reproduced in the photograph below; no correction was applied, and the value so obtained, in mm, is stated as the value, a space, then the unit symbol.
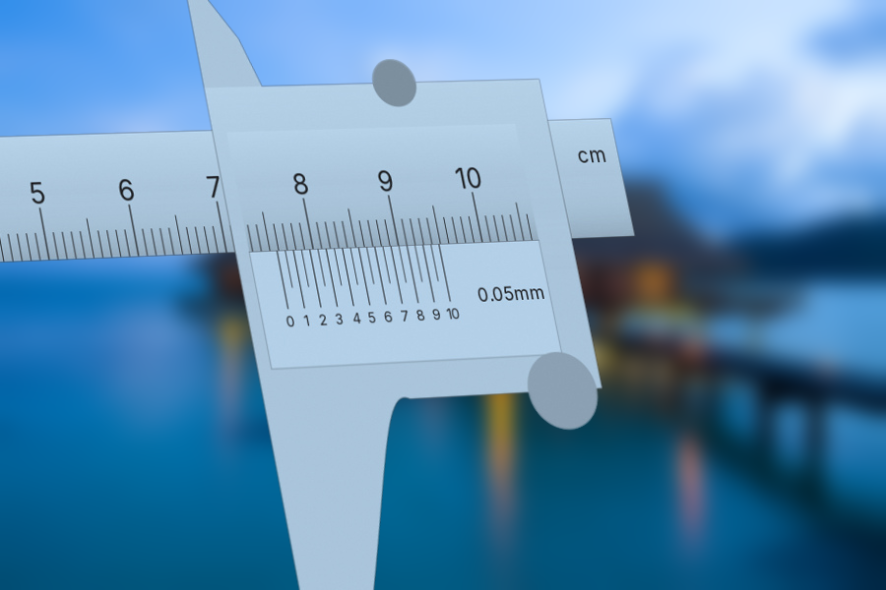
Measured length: 75.8 mm
